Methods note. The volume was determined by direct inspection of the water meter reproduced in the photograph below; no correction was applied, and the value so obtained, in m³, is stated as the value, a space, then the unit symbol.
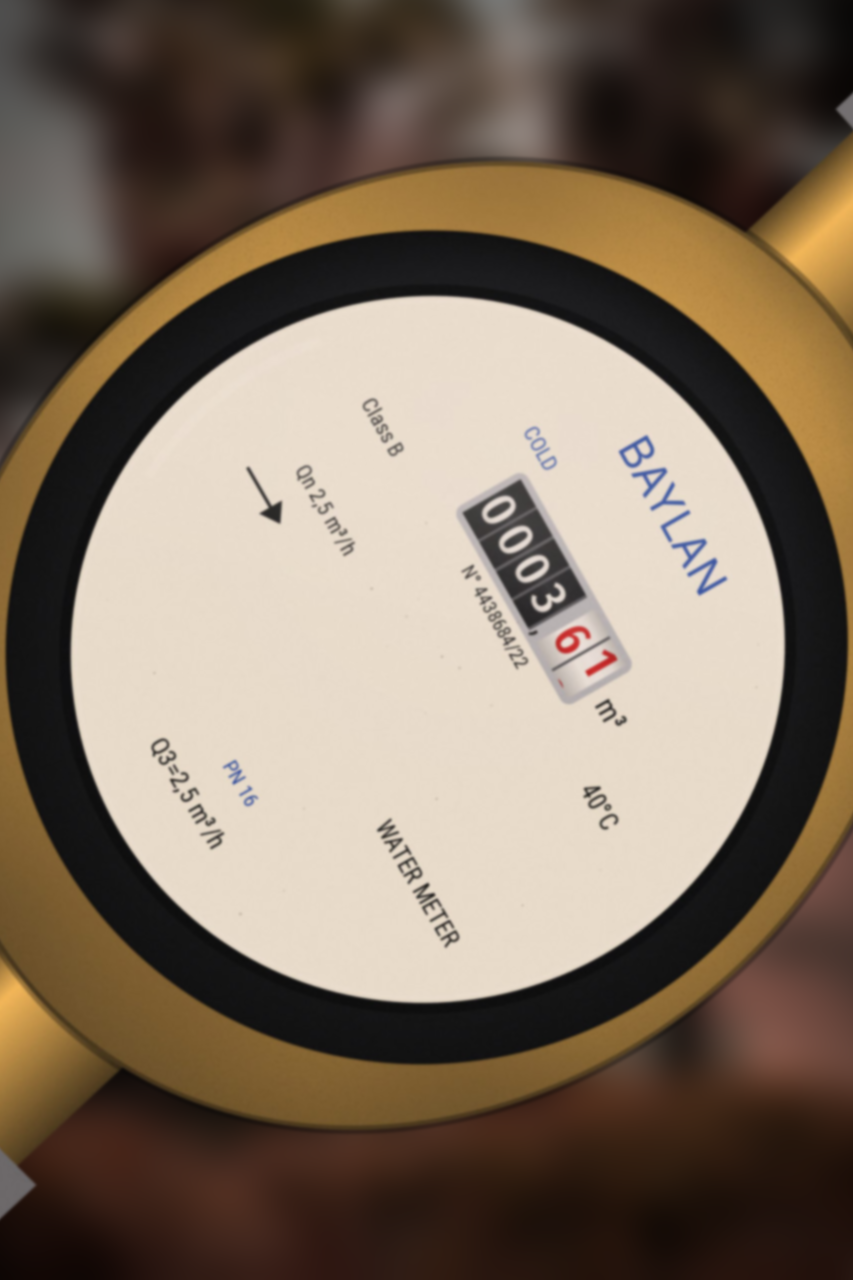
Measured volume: 3.61 m³
